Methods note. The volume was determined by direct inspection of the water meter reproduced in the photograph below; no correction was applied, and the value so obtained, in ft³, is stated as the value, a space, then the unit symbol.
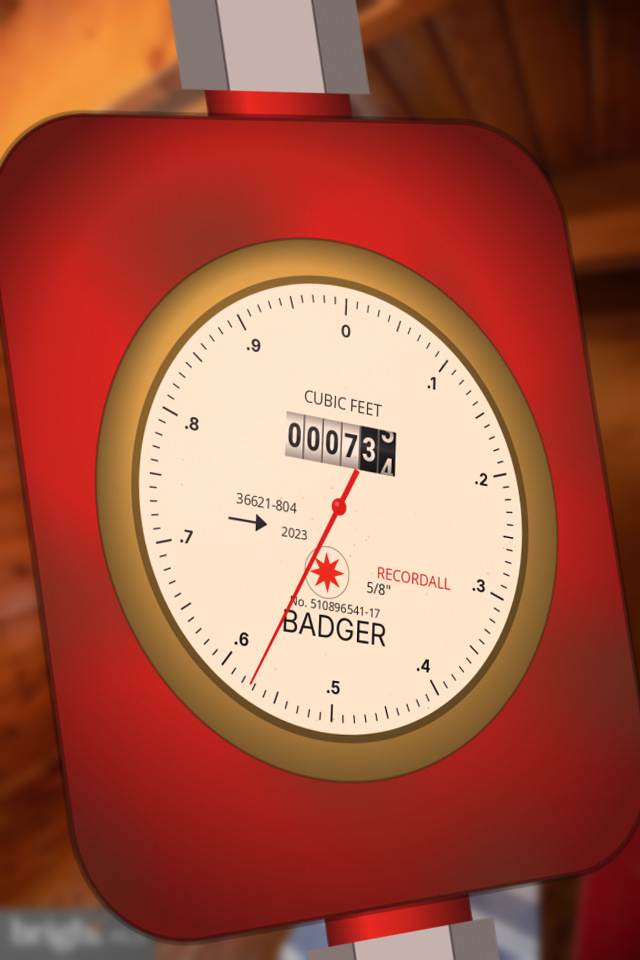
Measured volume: 733.57 ft³
